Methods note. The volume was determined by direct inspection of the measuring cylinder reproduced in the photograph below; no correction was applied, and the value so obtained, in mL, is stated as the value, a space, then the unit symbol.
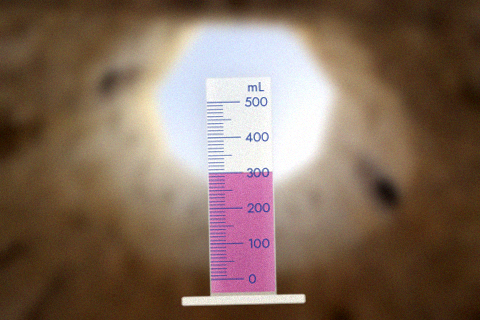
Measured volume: 300 mL
